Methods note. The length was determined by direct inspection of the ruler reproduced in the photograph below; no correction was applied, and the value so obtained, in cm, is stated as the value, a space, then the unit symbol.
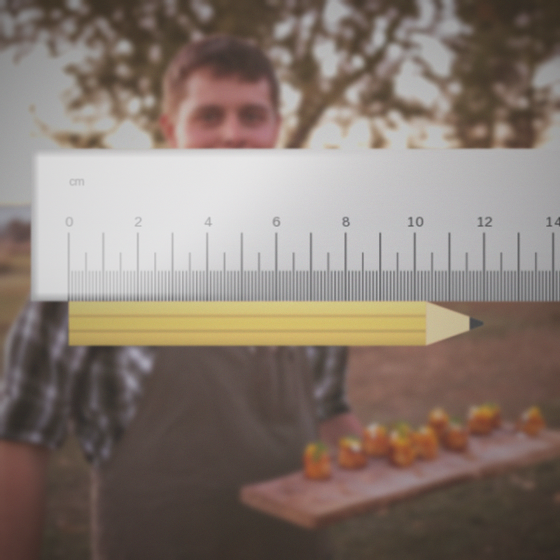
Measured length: 12 cm
